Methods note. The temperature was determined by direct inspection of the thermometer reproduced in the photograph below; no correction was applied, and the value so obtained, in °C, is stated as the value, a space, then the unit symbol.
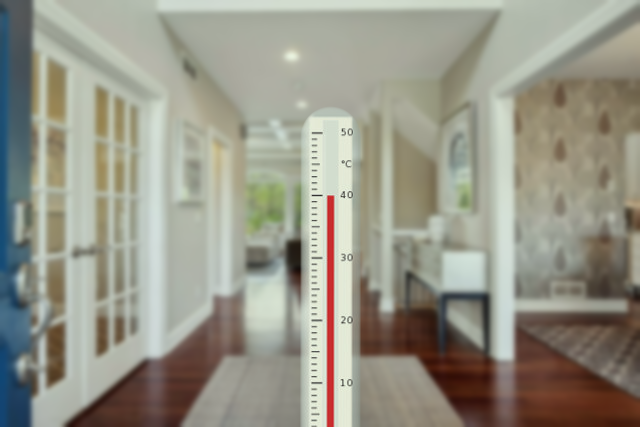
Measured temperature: 40 °C
